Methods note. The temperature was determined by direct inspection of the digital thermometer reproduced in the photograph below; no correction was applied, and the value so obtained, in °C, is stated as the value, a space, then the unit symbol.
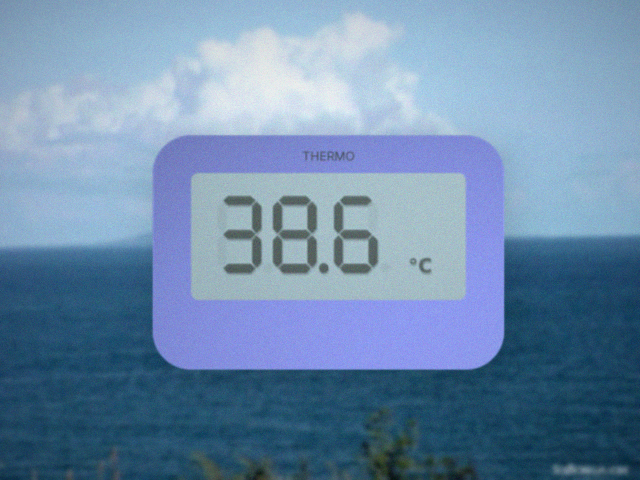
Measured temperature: 38.6 °C
